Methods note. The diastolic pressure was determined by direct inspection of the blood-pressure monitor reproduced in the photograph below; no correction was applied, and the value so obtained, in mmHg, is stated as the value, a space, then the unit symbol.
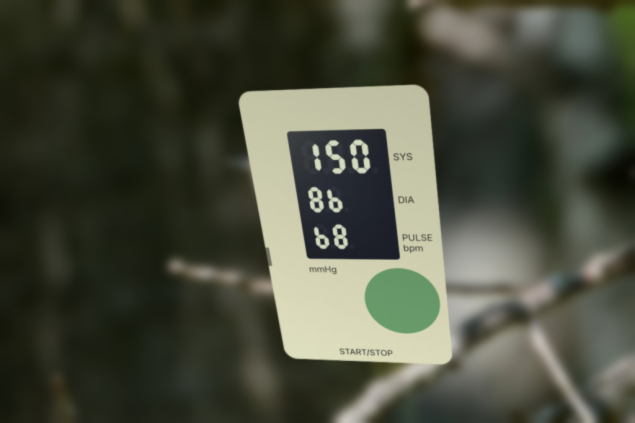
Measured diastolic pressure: 86 mmHg
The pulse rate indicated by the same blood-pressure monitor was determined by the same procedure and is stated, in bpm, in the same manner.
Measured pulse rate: 68 bpm
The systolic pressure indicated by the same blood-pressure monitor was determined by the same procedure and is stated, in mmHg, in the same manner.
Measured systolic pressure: 150 mmHg
